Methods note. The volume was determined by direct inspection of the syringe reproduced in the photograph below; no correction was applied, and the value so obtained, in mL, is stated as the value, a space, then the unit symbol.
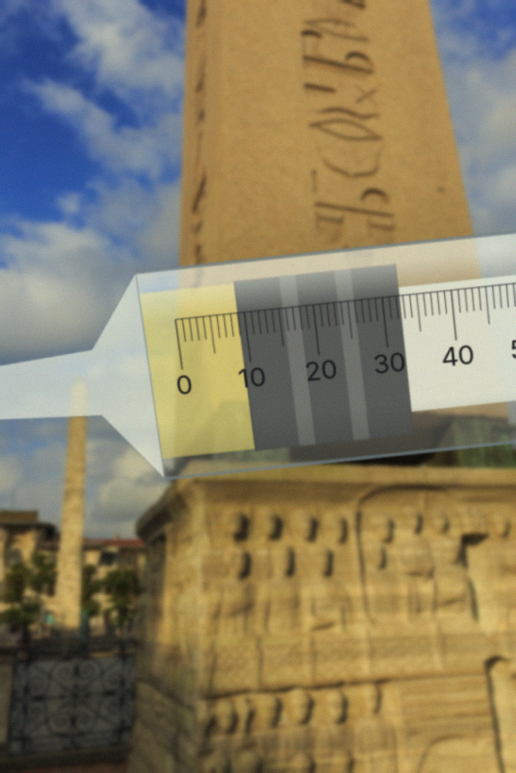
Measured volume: 9 mL
